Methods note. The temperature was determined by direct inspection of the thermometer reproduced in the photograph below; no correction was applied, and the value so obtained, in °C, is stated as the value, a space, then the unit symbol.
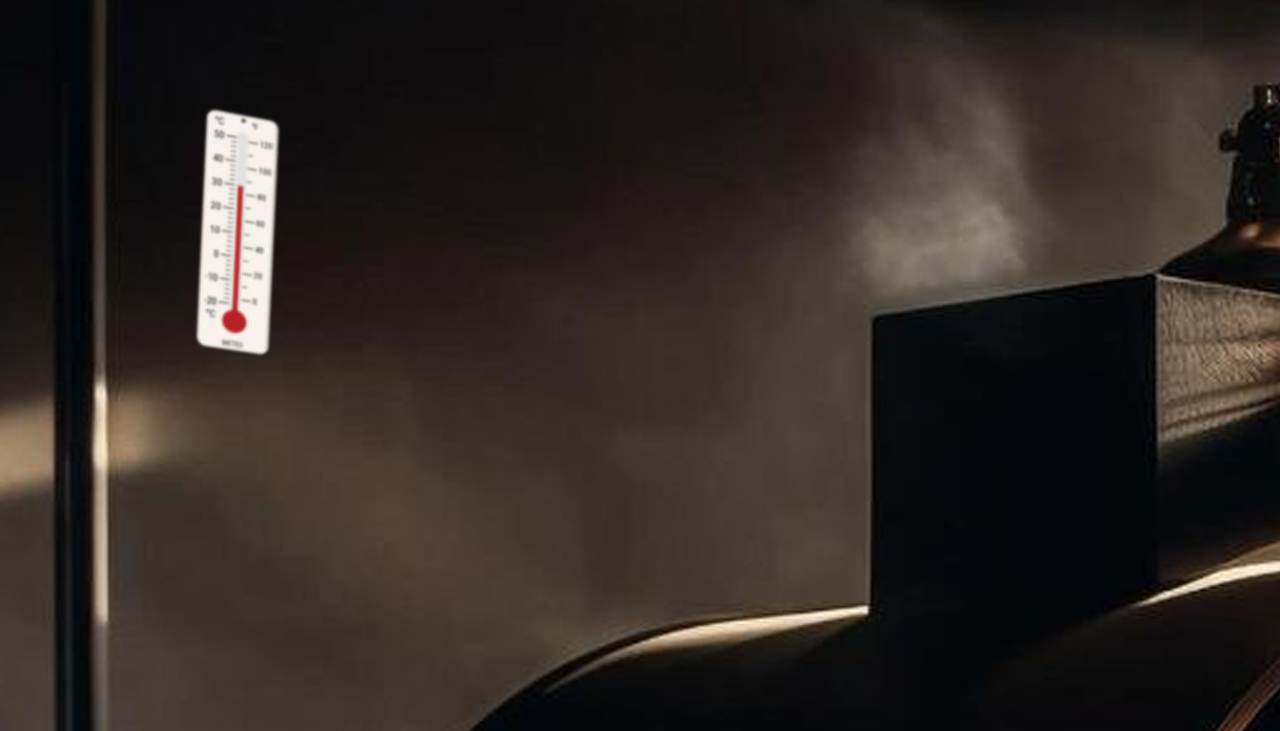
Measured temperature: 30 °C
